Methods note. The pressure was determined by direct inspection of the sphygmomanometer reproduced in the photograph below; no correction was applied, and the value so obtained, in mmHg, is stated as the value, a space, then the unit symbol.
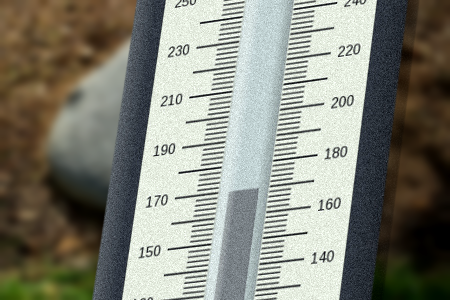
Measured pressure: 170 mmHg
